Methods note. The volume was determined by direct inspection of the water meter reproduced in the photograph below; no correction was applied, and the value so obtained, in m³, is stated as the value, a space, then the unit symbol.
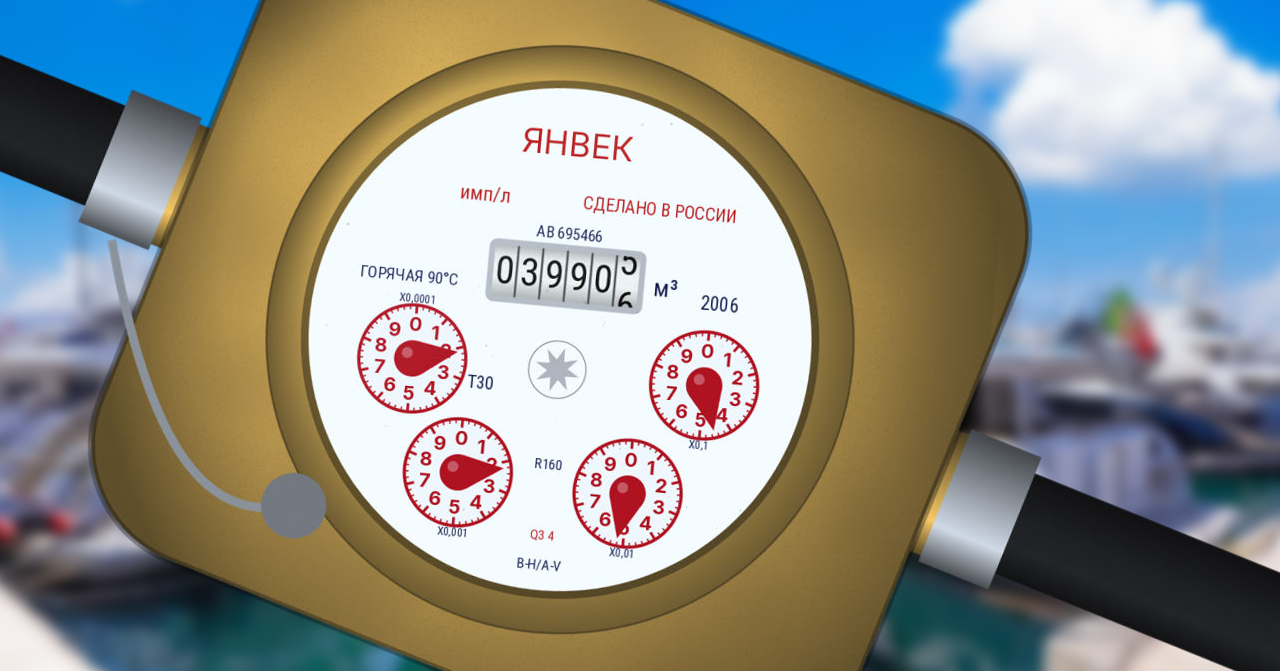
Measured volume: 39905.4522 m³
